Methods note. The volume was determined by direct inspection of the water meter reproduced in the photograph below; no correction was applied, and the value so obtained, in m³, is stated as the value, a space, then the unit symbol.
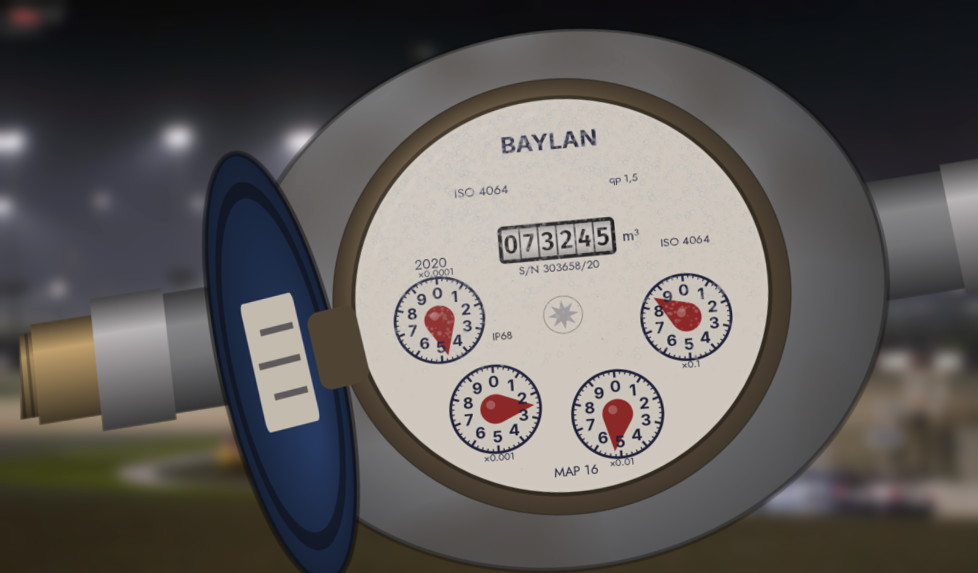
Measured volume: 73245.8524 m³
